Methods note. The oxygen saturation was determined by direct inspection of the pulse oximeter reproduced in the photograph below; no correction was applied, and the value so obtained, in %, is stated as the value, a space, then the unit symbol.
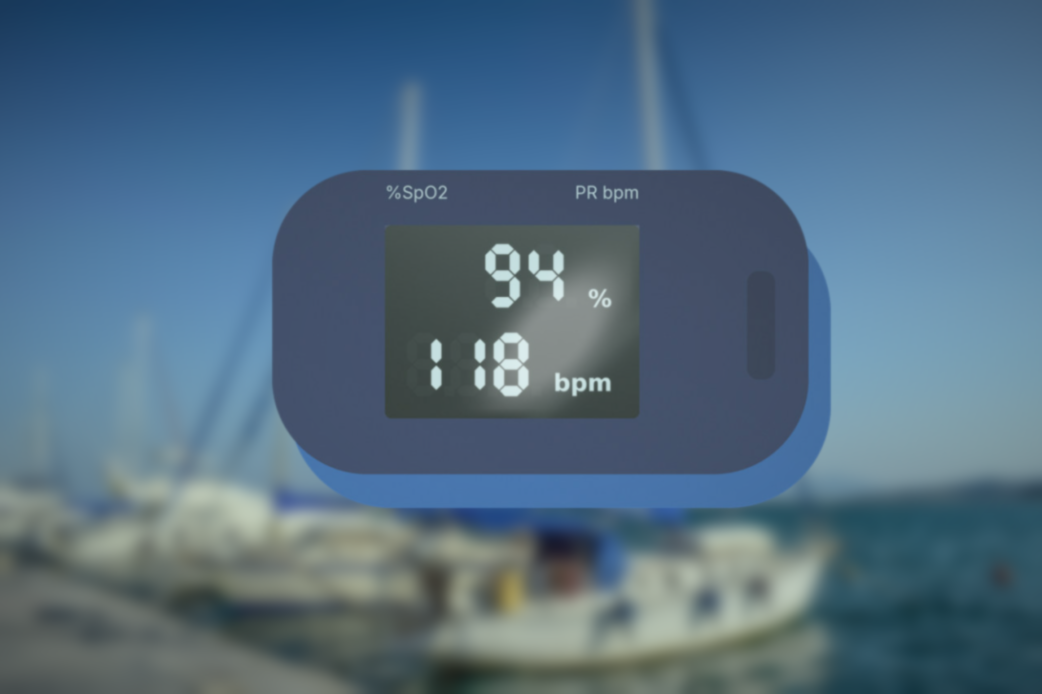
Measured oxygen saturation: 94 %
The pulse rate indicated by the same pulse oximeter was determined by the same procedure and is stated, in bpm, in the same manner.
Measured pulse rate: 118 bpm
